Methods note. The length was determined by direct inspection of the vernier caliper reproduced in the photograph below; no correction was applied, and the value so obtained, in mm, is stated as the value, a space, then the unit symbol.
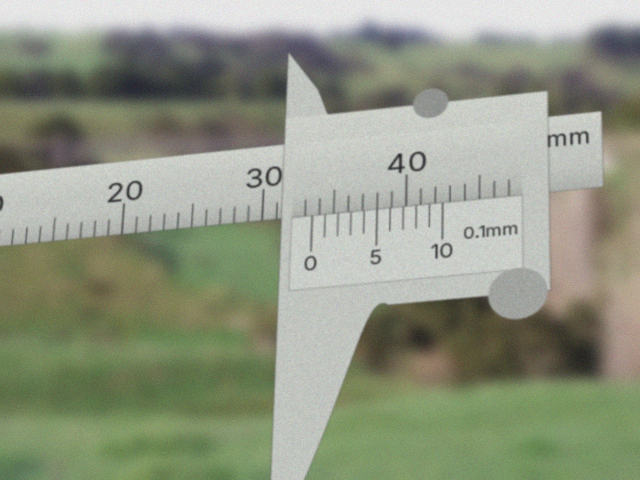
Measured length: 33.5 mm
